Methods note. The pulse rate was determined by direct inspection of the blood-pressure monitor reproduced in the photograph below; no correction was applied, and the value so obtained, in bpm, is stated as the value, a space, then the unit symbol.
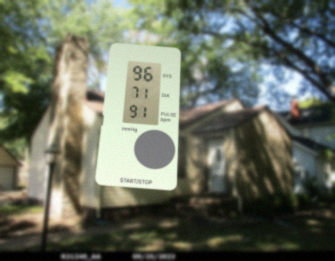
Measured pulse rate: 91 bpm
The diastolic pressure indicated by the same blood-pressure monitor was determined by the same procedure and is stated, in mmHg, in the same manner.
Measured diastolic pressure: 71 mmHg
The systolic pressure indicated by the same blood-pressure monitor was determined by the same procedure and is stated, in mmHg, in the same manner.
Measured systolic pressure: 96 mmHg
